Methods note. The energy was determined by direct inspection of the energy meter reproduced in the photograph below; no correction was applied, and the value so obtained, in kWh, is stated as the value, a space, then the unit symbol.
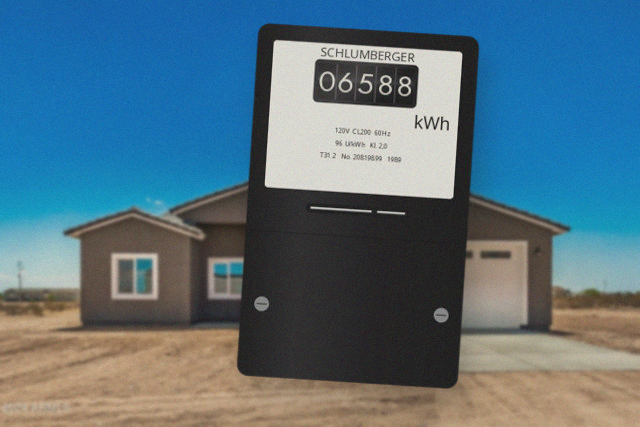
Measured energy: 6588 kWh
